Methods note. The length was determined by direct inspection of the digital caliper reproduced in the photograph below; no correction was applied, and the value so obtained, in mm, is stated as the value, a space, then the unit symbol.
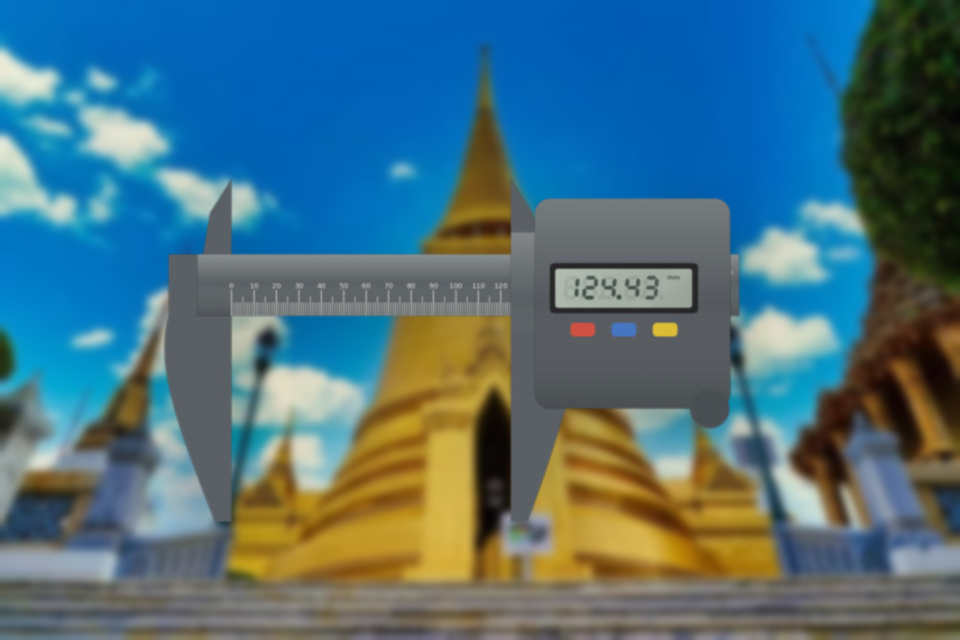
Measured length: 124.43 mm
